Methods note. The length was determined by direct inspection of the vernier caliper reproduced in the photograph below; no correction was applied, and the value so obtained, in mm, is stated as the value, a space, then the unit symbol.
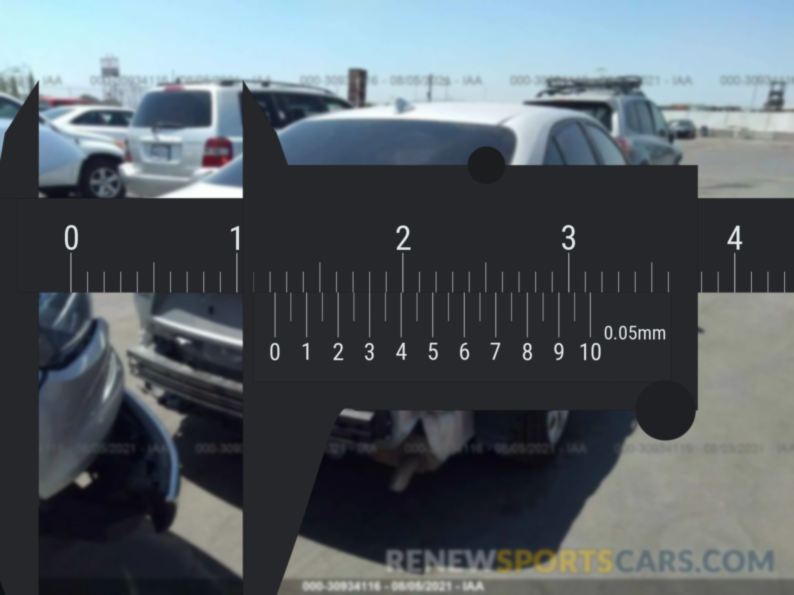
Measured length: 12.3 mm
